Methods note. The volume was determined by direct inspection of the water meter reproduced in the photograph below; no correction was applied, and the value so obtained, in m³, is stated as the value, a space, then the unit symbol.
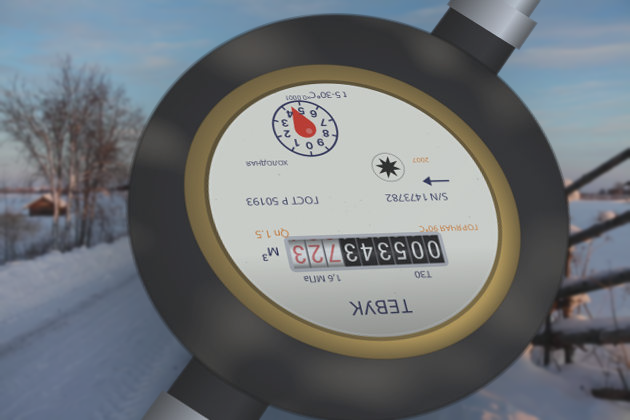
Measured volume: 5343.7234 m³
